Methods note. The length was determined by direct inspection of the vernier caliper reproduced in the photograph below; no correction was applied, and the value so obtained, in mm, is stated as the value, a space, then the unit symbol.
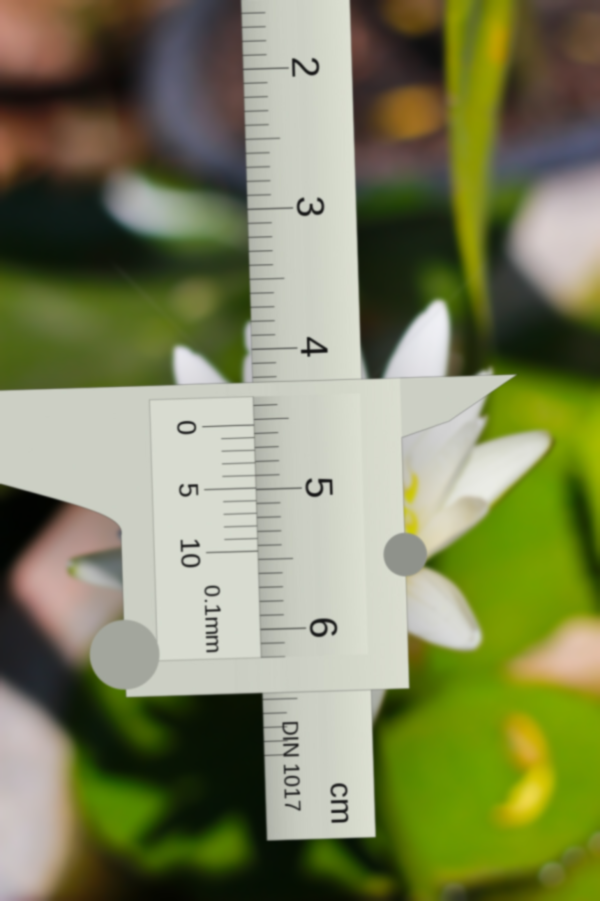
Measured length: 45.4 mm
